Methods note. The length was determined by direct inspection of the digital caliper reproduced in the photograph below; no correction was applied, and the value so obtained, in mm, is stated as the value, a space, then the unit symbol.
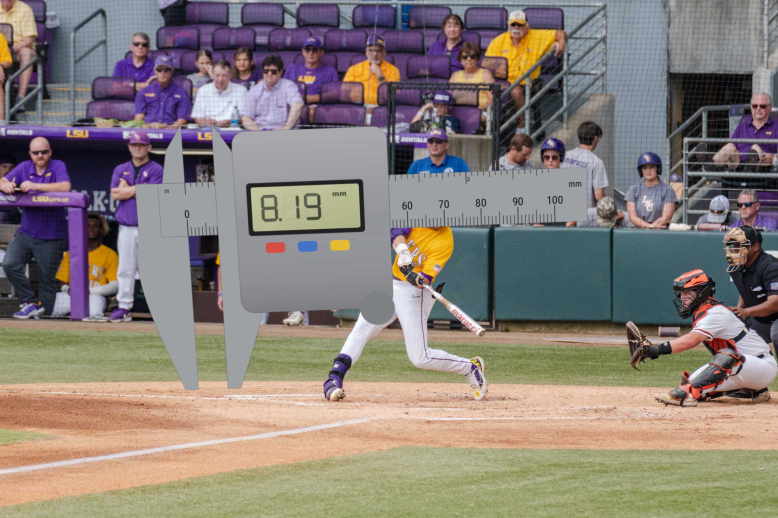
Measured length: 8.19 mm
